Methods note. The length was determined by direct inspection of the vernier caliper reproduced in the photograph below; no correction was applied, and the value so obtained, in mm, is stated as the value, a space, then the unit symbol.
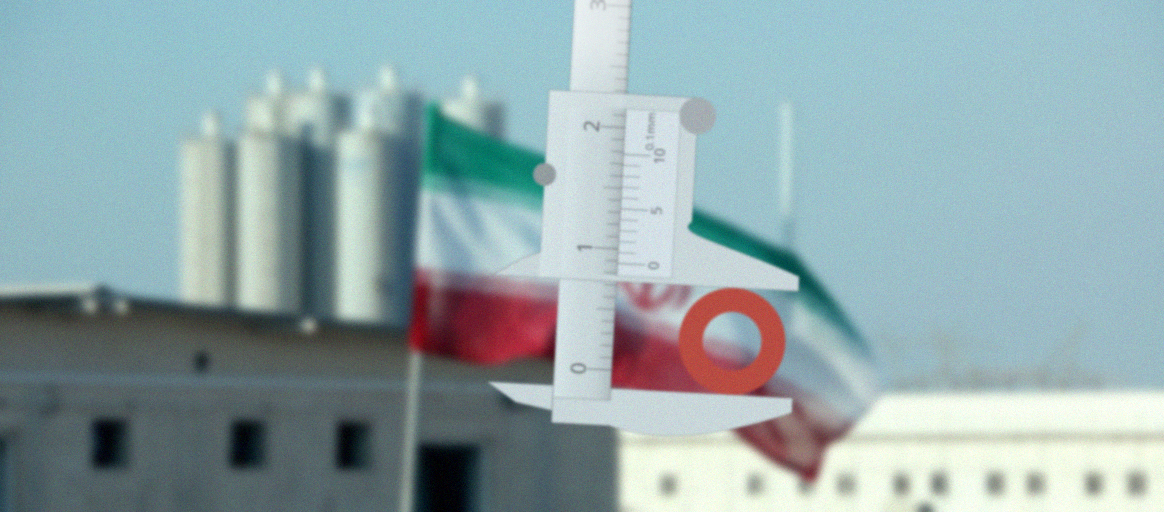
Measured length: 8.8 mm
